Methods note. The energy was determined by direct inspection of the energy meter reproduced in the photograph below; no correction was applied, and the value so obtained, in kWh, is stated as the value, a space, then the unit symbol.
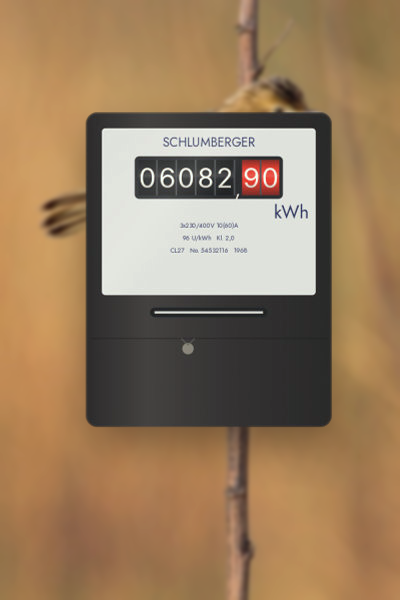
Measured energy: 6082.90 kWh
